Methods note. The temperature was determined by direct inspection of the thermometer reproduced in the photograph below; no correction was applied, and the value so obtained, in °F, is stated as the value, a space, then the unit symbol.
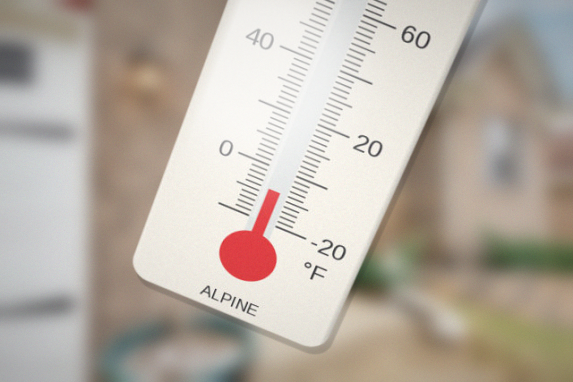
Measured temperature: -8 °F
